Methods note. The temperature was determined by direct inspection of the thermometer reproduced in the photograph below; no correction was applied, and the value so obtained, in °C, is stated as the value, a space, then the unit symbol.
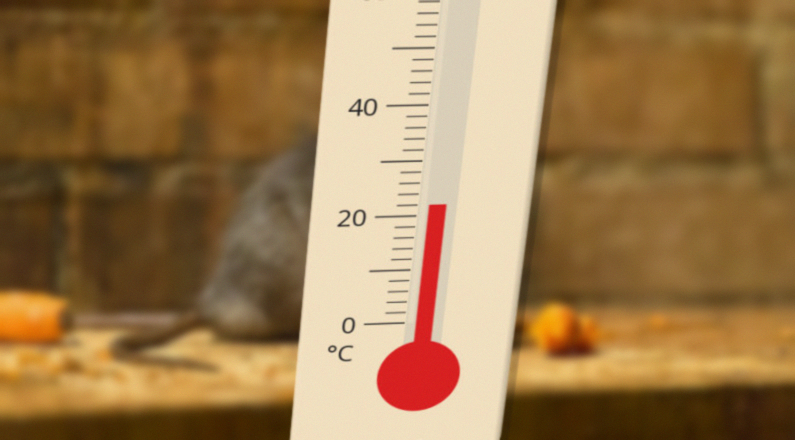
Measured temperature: 22 °C
